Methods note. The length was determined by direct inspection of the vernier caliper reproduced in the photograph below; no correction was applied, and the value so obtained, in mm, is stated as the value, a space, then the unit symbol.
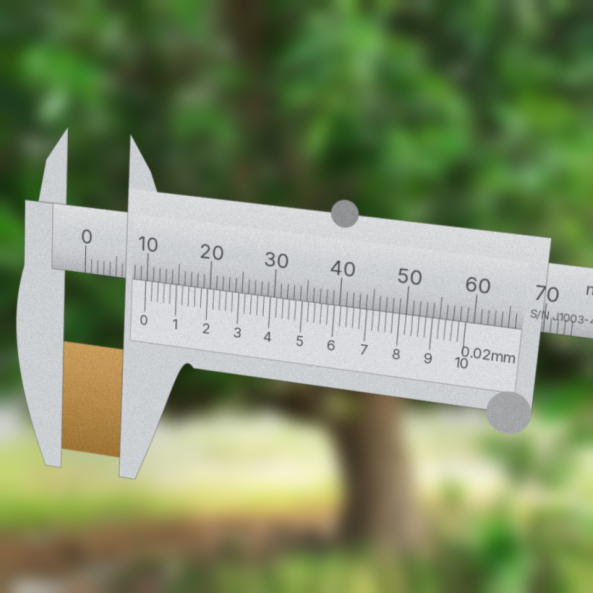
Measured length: 9.8 mm
